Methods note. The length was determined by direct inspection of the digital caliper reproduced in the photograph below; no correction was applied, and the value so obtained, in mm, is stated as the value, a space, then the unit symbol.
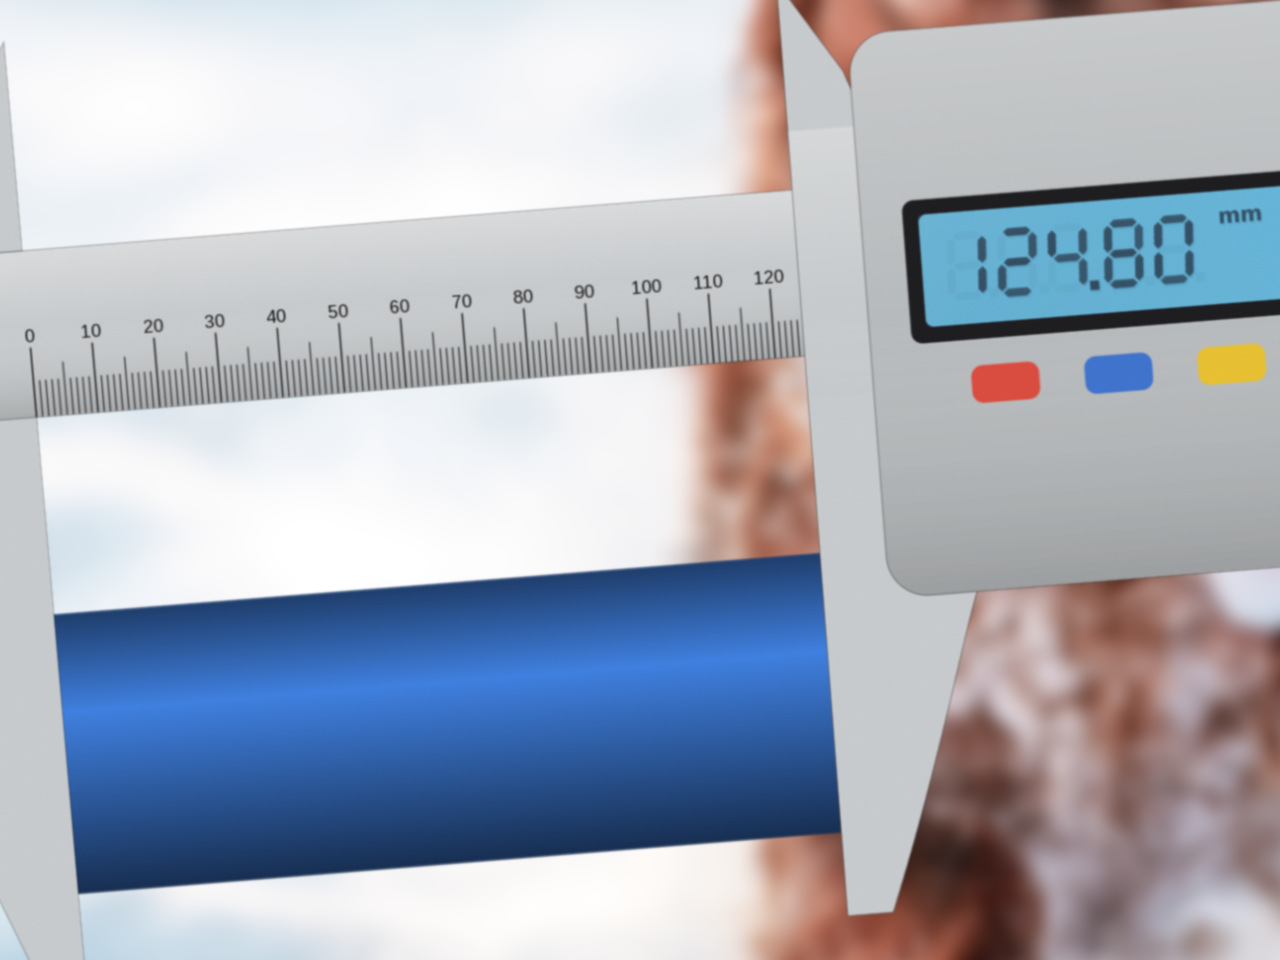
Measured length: 124.80 mm
